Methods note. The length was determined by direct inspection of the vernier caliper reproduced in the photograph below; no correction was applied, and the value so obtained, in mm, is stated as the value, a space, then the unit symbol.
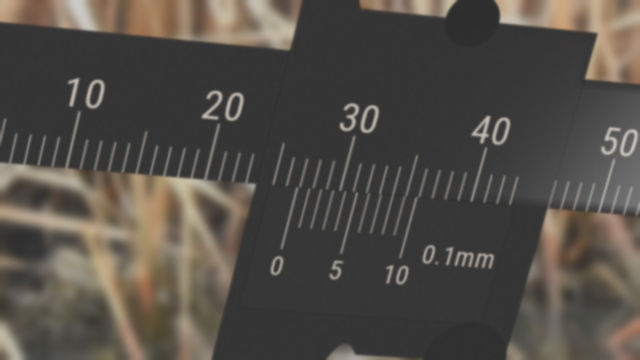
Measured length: 26.8 mm
